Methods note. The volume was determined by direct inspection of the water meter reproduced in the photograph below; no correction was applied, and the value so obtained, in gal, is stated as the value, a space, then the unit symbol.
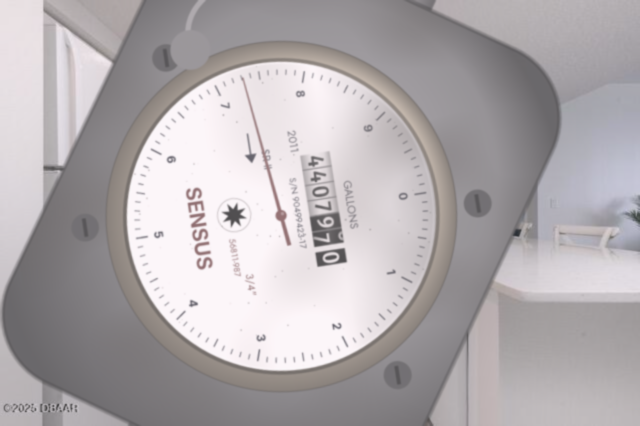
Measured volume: 4407967.3 gal
